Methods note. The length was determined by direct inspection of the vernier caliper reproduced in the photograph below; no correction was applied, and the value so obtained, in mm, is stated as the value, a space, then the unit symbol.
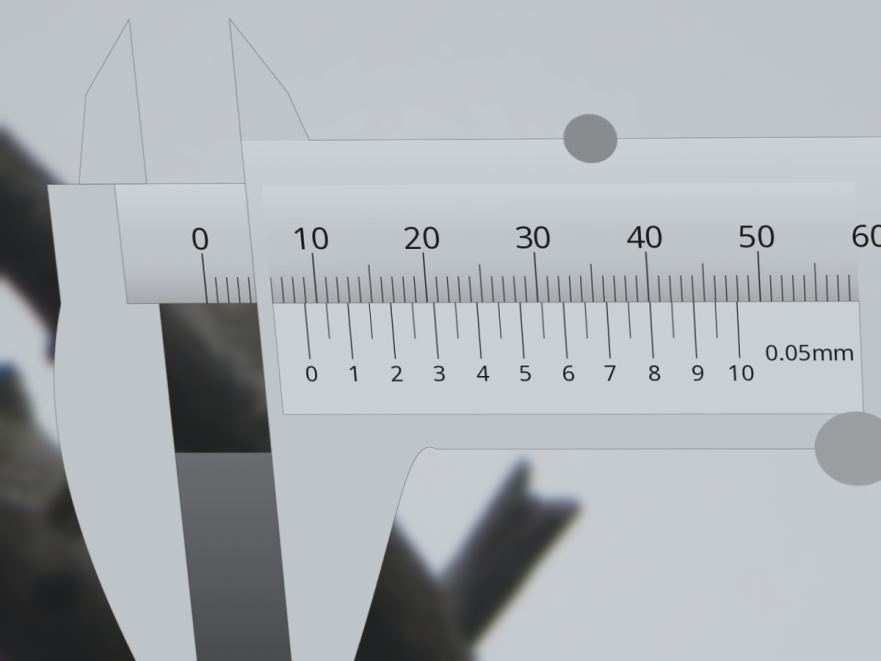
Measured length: 8.9 mm
